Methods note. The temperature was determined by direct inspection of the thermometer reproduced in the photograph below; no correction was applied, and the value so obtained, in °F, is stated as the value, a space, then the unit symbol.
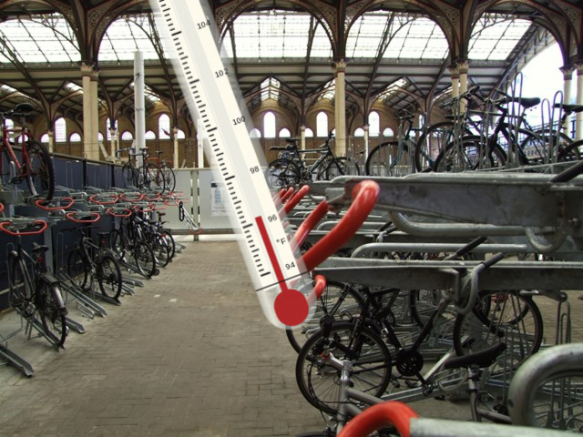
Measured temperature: 96.2 °F
